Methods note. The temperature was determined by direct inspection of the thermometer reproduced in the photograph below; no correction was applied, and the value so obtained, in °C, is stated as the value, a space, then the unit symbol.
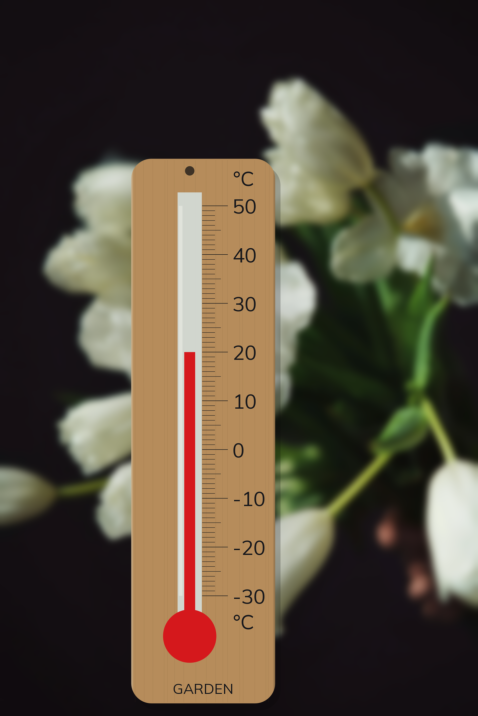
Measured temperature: 20 °C
